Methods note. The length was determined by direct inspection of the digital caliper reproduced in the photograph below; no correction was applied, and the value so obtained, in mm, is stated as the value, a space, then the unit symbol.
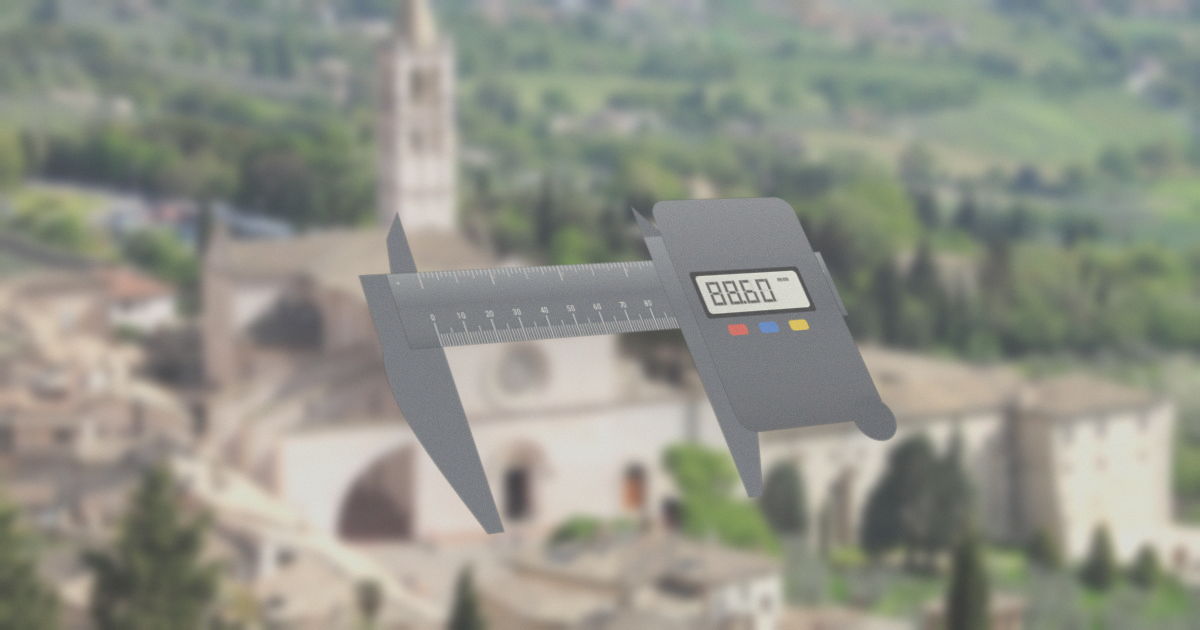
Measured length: 88.60 mm
